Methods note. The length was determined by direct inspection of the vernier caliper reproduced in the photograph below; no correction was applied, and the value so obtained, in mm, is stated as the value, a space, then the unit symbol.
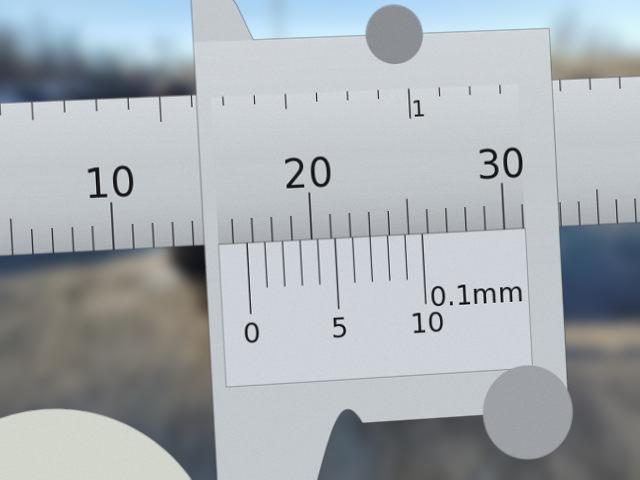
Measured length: 16.7 mm
